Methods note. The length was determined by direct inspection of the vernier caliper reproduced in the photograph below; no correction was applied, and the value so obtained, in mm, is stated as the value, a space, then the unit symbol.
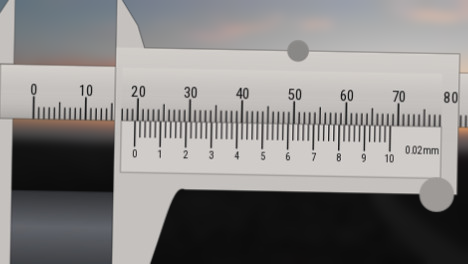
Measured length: 19.5 mm
